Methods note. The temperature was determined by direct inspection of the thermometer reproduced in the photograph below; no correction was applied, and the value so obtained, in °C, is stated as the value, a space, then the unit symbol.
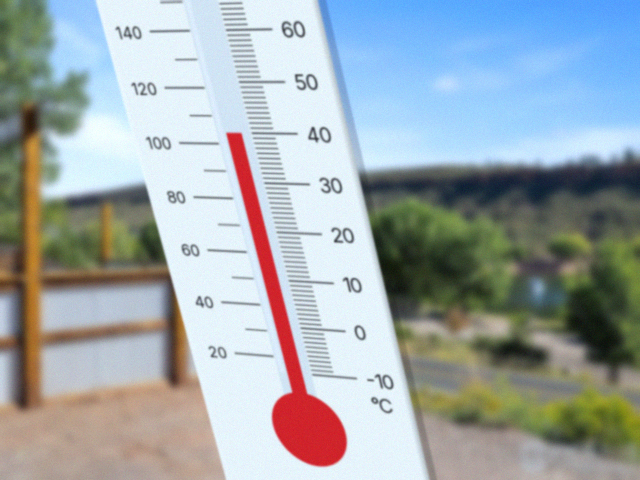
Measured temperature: 40 °C
